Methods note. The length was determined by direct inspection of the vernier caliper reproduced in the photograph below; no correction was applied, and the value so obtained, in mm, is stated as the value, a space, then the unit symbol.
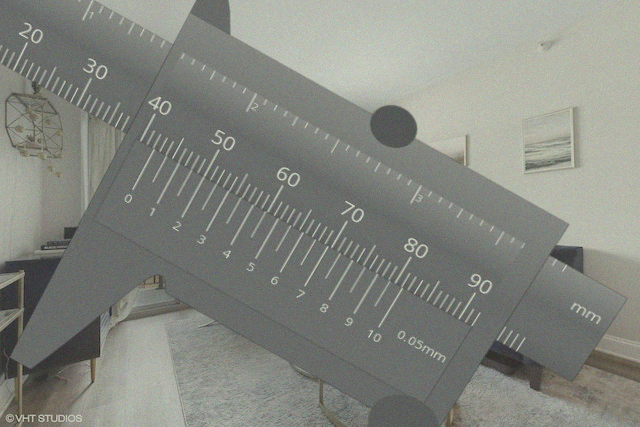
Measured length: 42.2 mm
